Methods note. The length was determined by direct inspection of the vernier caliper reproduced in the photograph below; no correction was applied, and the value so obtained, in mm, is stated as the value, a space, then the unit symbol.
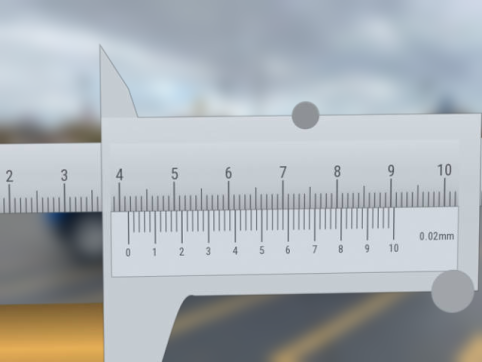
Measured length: 41.6 mm
